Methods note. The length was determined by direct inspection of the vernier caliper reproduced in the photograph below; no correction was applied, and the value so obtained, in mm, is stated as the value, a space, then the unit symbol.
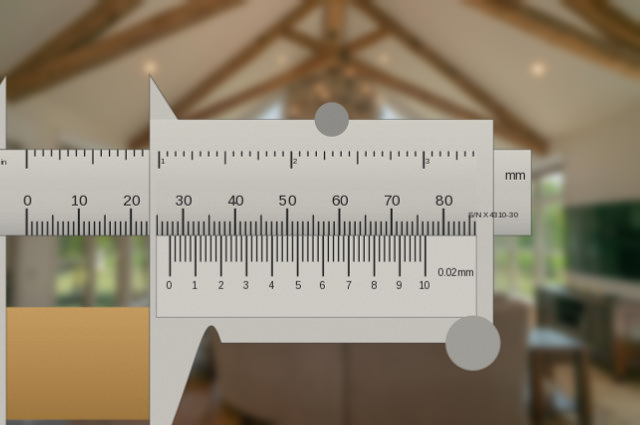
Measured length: 27.5 mm
